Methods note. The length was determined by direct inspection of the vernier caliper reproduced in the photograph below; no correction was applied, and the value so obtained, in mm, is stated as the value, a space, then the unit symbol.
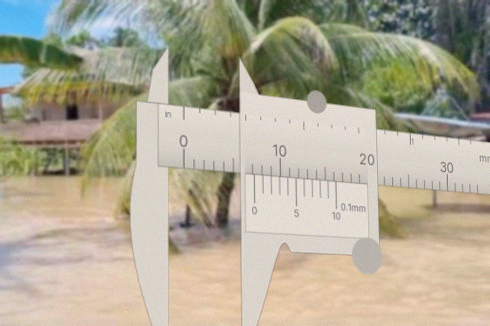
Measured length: 7.2 mm
